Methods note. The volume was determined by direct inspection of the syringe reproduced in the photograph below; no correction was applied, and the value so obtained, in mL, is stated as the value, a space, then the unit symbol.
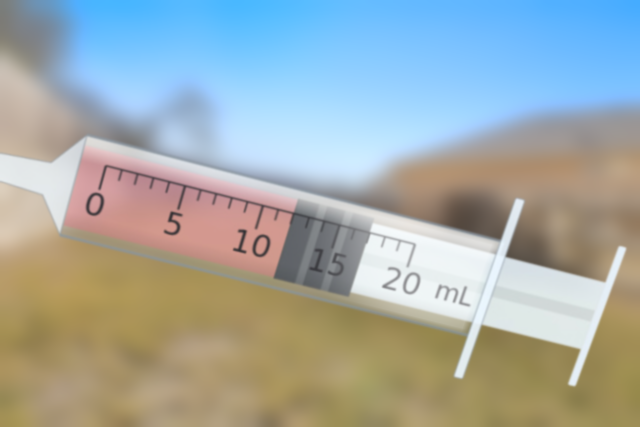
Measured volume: 12 mL
